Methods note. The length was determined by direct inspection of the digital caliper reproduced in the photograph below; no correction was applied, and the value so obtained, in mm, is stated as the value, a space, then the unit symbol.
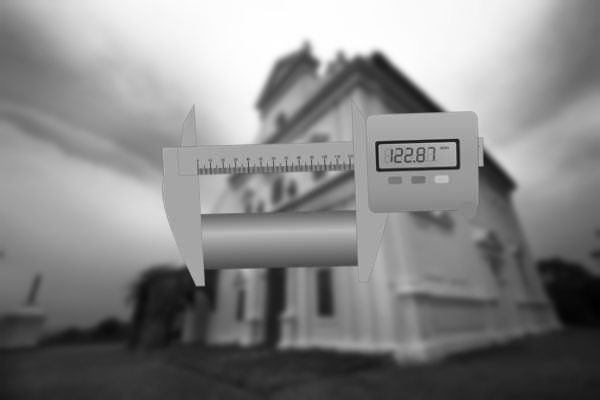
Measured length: 122.87 mm
